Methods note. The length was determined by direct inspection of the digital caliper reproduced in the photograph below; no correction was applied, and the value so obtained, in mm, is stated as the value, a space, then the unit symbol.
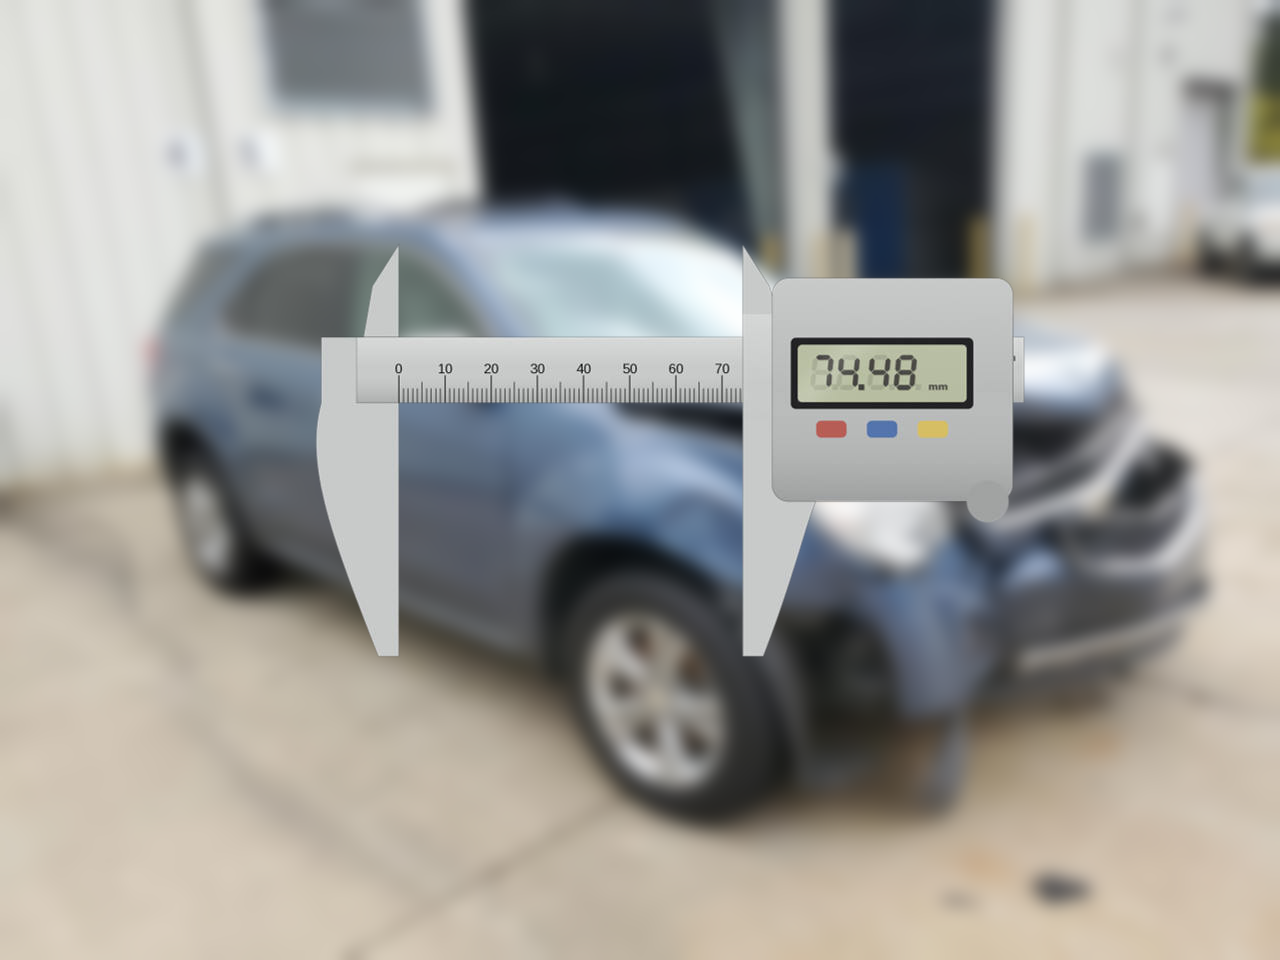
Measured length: 74.48 mm
